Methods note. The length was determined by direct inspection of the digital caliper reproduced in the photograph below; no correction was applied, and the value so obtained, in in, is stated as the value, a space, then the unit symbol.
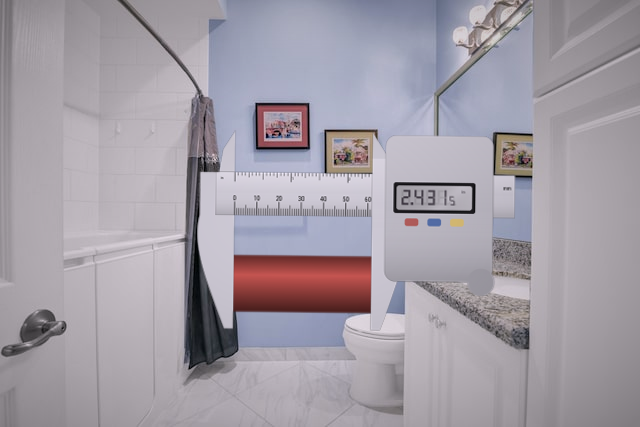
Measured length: 2.4315 in
